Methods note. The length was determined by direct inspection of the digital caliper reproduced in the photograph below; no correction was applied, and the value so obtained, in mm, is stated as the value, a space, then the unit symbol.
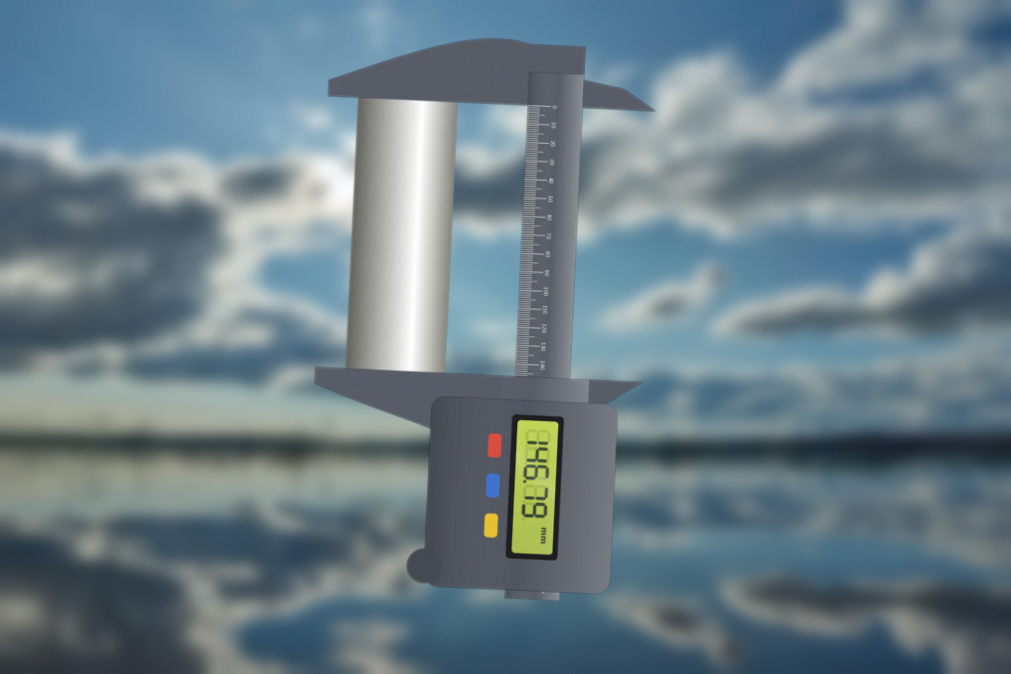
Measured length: 146.79 mm
